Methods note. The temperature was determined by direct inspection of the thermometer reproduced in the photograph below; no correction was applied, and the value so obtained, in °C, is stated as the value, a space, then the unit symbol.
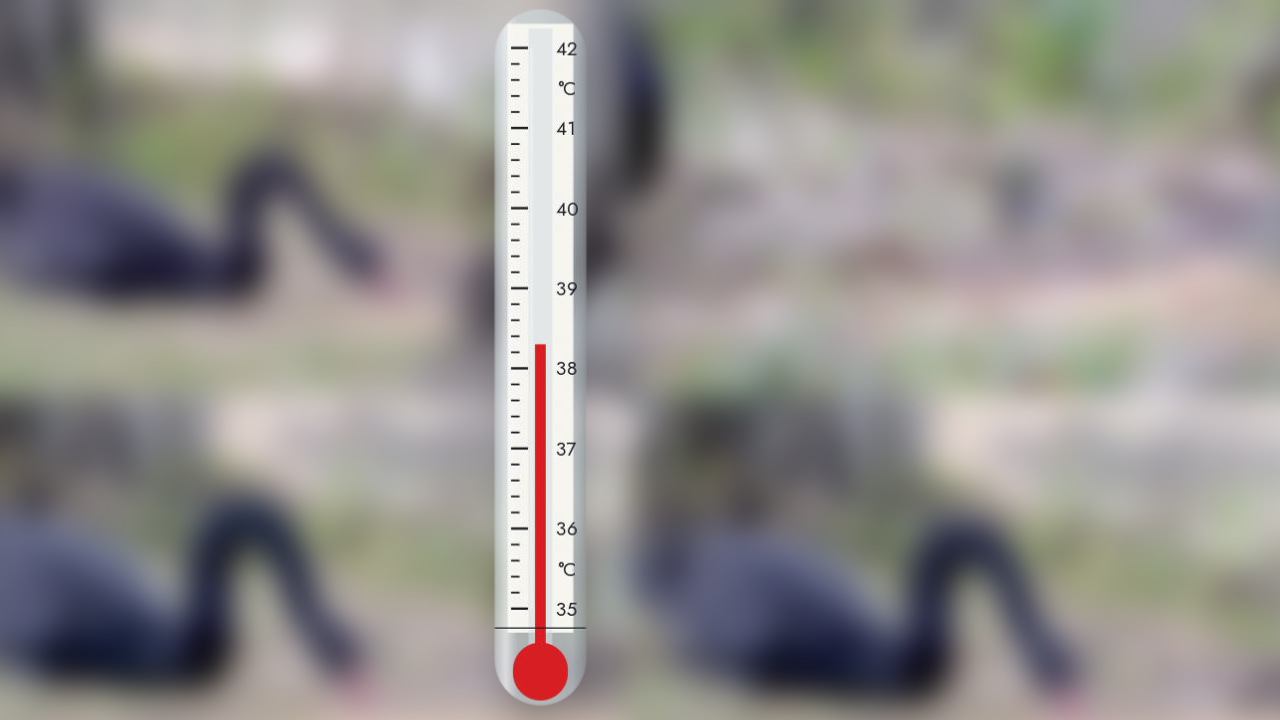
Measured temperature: 38.3 °C
